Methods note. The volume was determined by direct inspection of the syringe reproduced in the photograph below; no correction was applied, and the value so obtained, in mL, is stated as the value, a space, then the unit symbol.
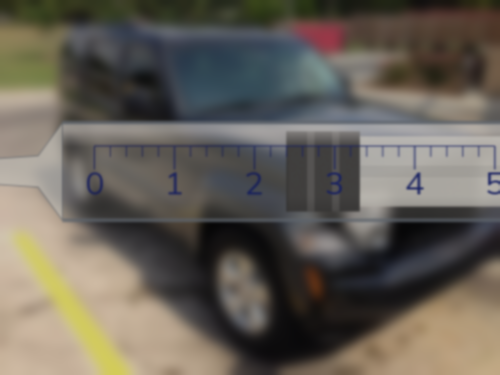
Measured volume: 2.4 mL
